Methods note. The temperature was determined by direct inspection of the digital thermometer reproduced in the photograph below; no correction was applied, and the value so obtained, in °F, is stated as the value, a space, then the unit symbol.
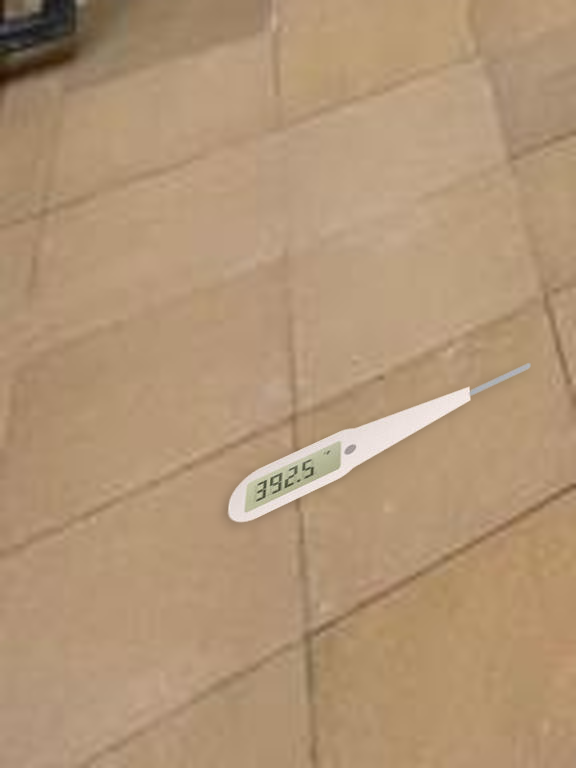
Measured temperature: 392.5 °F
